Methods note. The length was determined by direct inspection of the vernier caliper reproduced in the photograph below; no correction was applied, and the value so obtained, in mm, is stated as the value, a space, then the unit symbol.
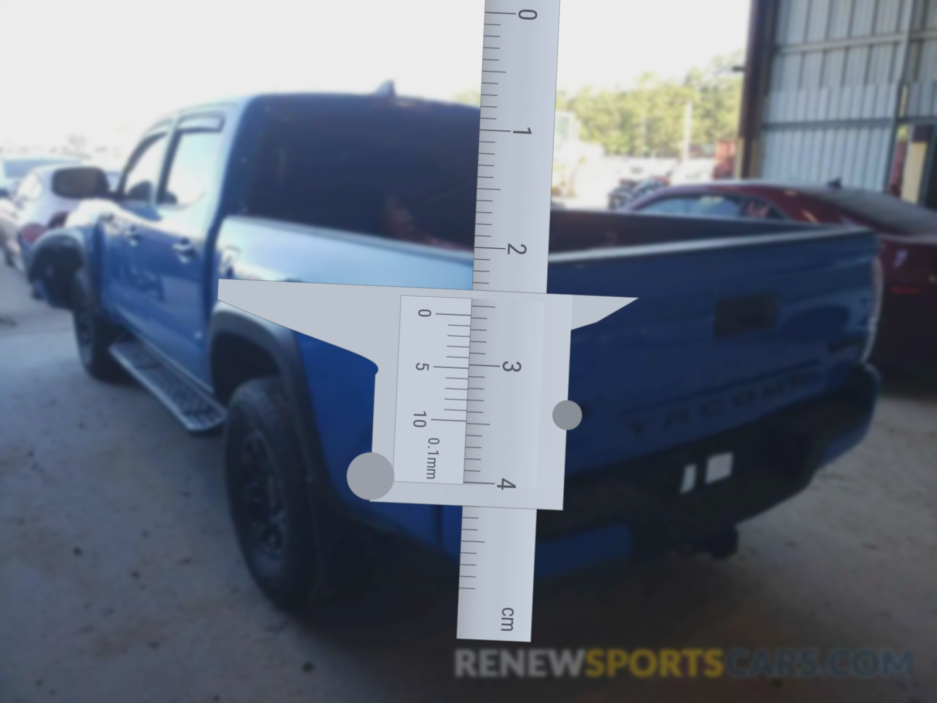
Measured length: 25.8 mm
